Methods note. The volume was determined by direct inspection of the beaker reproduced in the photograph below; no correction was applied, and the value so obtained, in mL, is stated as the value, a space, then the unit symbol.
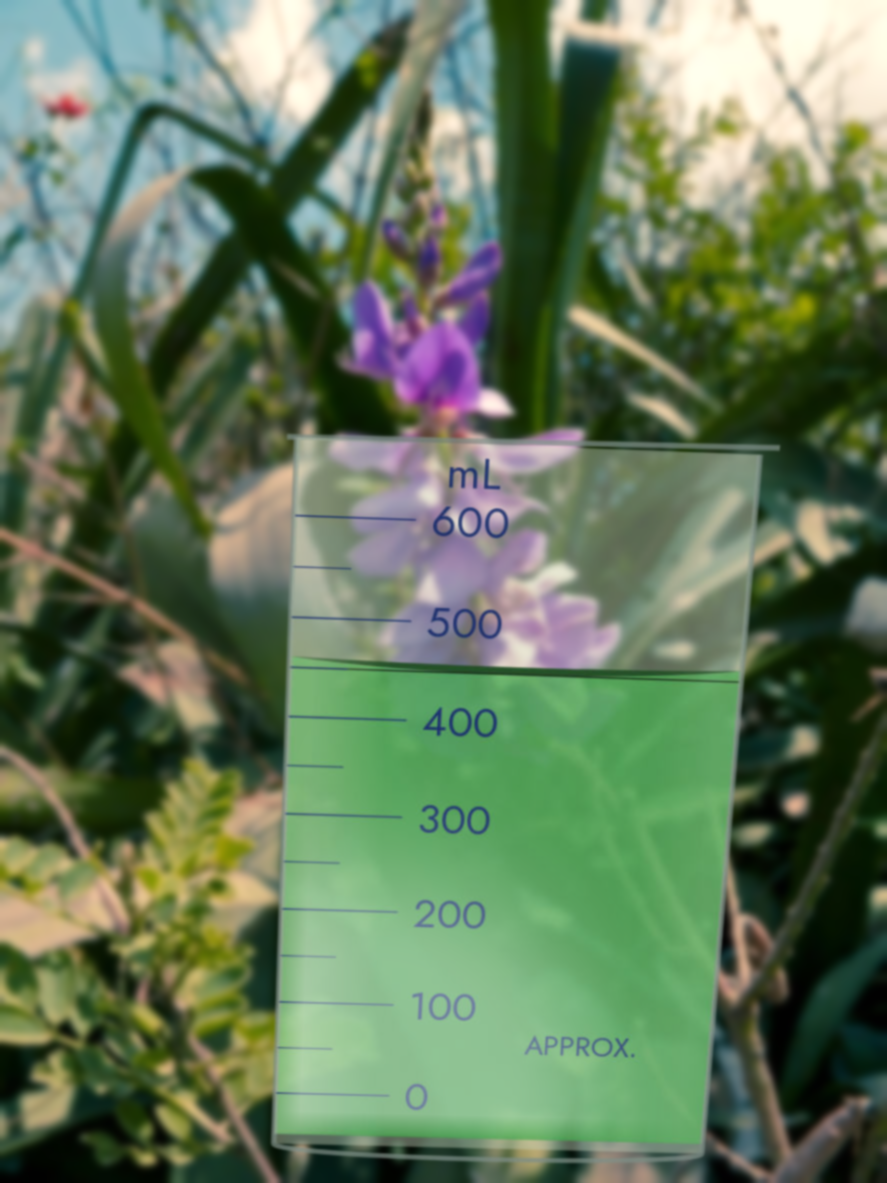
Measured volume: 450 mL
